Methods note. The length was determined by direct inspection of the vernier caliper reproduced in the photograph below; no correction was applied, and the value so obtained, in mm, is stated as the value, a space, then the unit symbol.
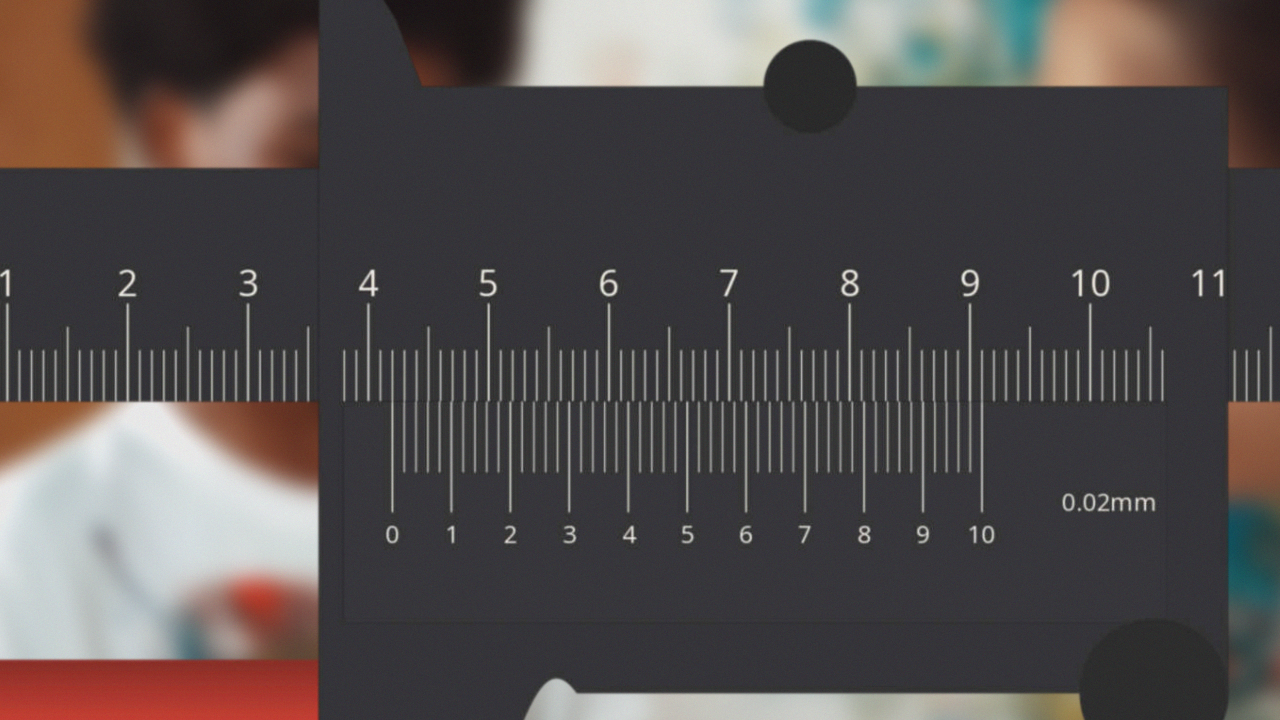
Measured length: 42.0 mm
